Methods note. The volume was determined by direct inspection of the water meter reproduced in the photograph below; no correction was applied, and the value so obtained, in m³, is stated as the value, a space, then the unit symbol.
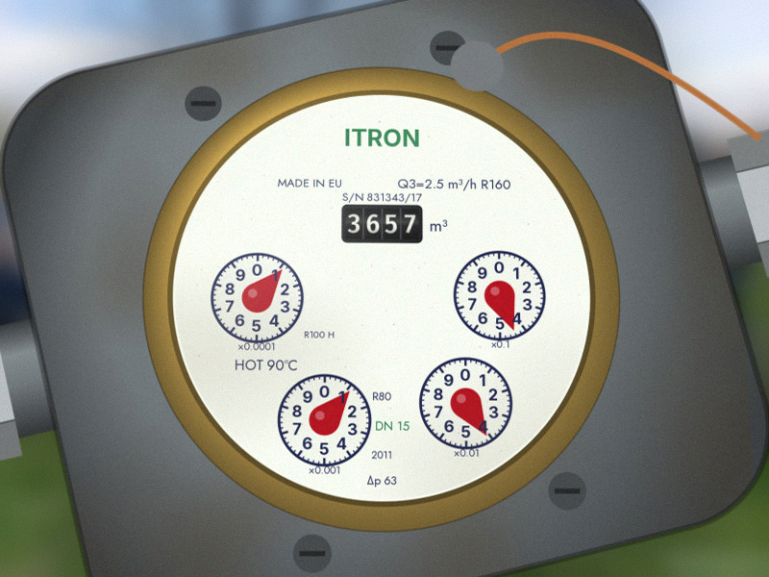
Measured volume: 3657.4411 m³
